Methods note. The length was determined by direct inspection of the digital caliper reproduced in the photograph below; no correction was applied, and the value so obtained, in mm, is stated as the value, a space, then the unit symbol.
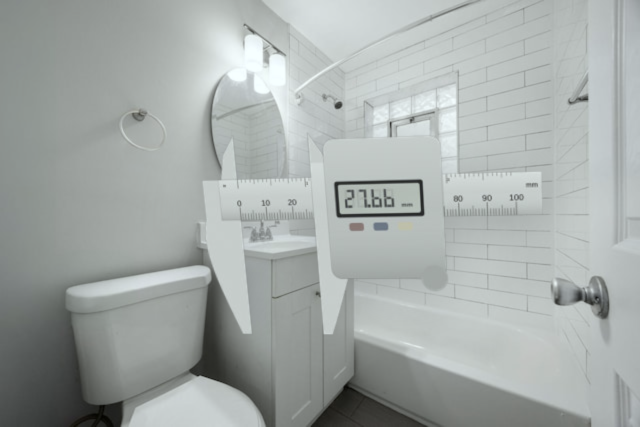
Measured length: 27.66 mm
